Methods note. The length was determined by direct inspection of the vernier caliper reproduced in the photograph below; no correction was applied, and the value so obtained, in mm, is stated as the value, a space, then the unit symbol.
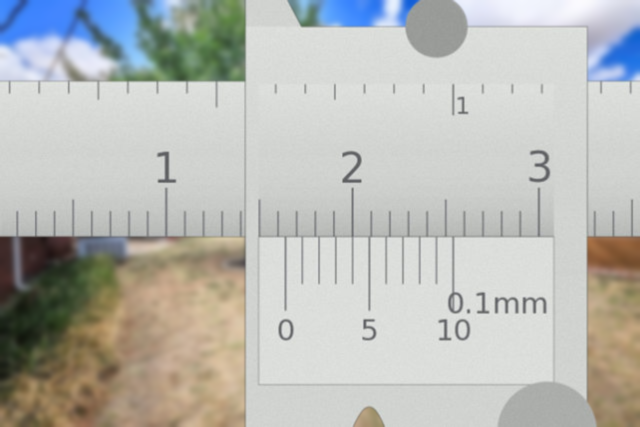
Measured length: 16.4 mm
